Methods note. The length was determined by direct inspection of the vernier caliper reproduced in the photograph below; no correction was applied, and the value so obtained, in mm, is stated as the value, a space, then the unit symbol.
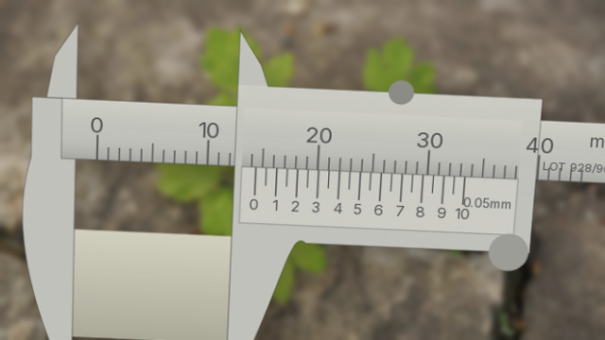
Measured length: 14.4 mm
